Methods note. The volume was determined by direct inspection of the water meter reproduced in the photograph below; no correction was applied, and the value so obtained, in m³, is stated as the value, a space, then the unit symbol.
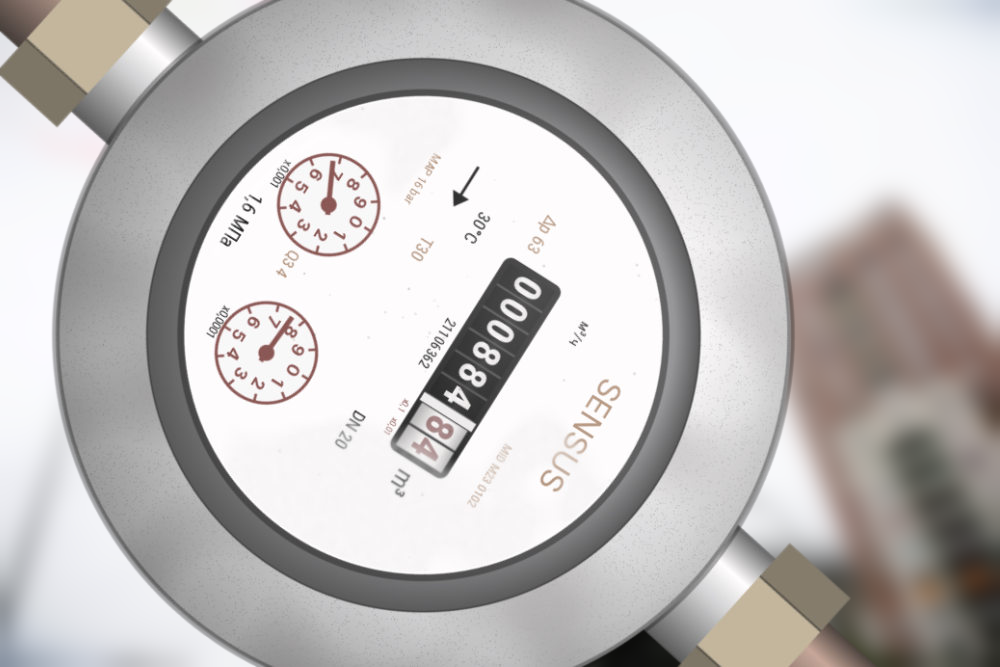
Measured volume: 884.8467 m³
